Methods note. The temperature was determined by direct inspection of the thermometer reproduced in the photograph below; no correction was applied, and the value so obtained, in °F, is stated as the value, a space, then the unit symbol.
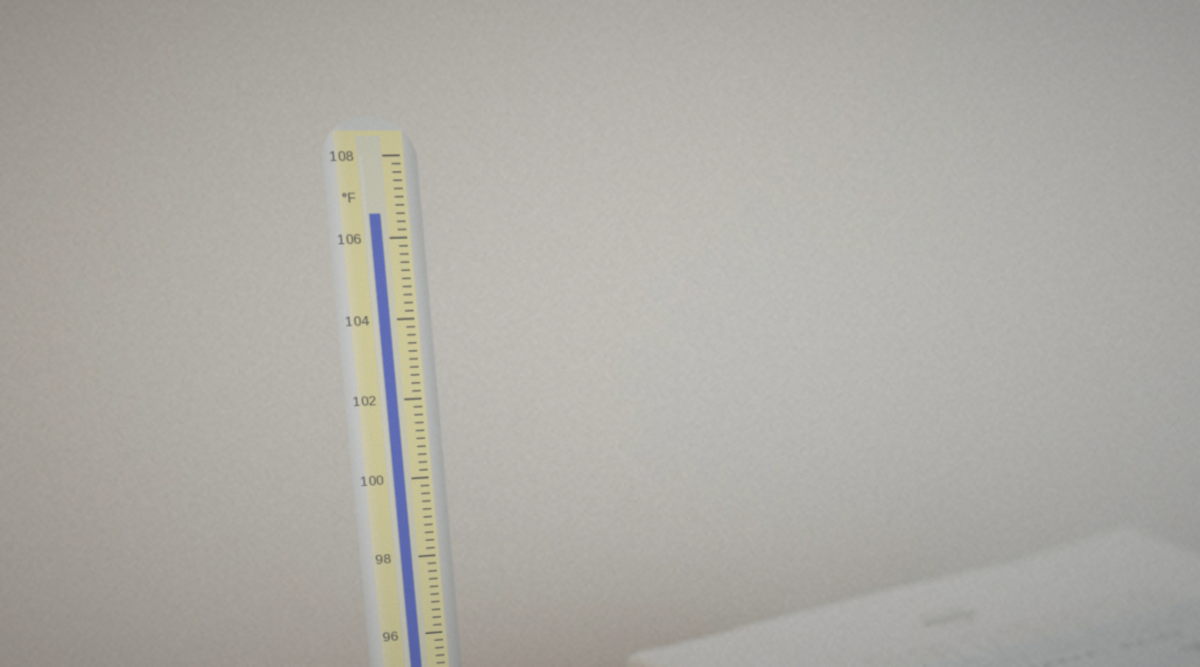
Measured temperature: 106.6 °F
